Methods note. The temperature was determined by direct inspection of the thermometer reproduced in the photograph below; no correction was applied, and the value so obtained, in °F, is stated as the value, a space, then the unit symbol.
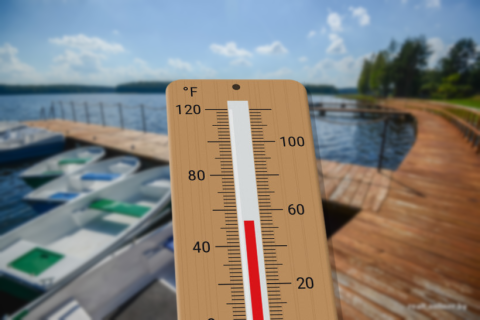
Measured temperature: 54 °F
